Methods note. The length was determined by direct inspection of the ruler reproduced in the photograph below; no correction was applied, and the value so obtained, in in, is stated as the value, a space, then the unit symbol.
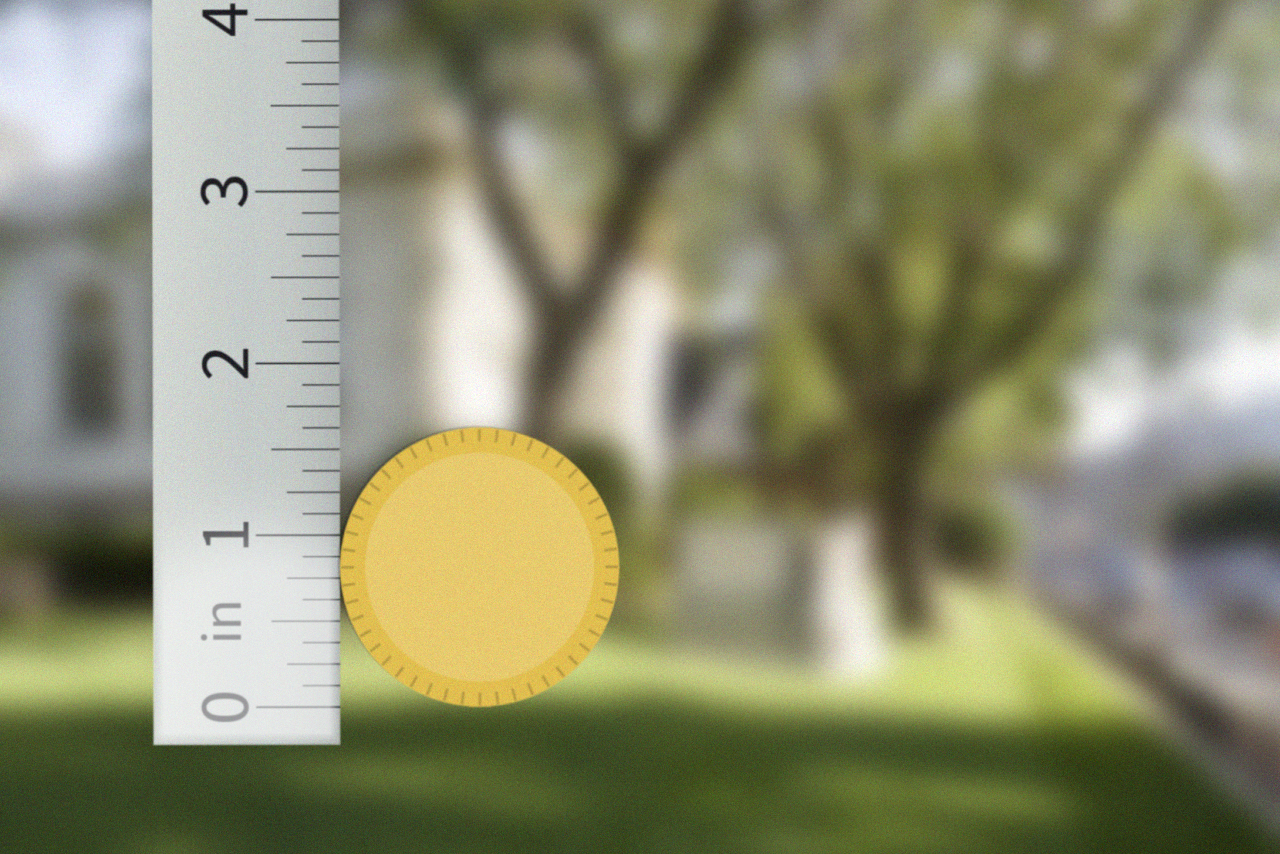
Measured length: 1.625 in
